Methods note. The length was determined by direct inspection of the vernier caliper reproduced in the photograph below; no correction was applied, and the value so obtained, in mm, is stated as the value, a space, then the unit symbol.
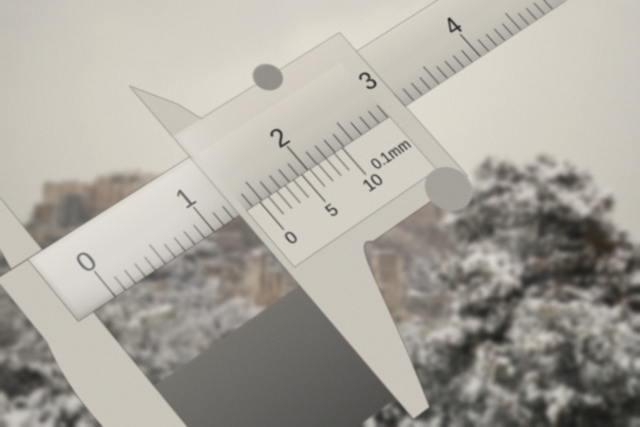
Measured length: 14.8 mm
